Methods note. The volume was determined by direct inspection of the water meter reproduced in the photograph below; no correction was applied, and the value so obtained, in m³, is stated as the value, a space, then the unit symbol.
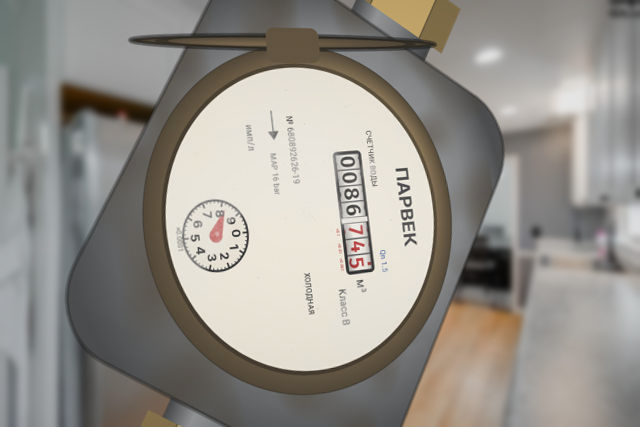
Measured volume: 86.7448 m³
